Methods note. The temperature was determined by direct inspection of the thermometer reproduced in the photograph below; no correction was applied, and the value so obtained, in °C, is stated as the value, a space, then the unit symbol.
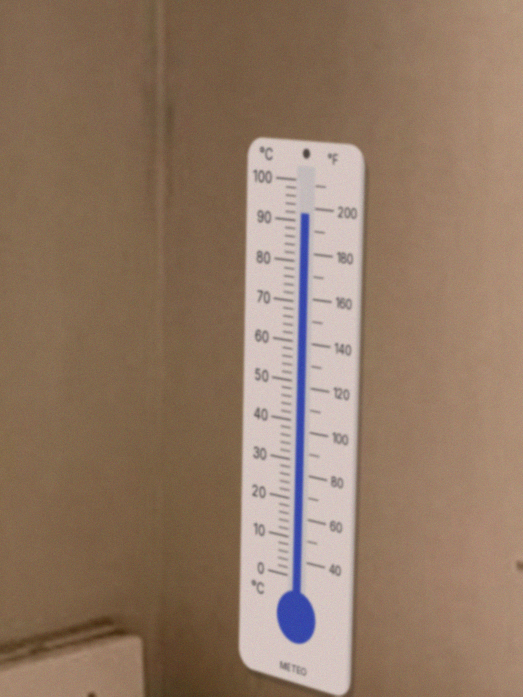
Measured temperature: 92 °C
